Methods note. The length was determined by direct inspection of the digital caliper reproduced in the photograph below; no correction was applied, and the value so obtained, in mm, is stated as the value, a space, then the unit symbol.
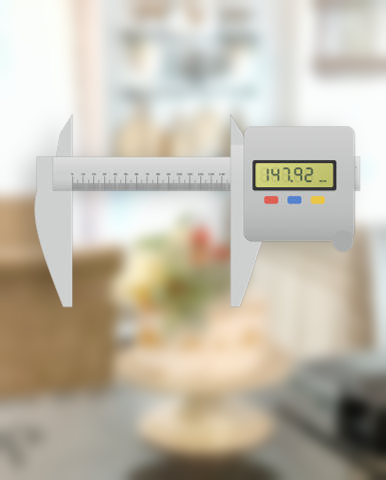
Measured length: 147.92 mm
